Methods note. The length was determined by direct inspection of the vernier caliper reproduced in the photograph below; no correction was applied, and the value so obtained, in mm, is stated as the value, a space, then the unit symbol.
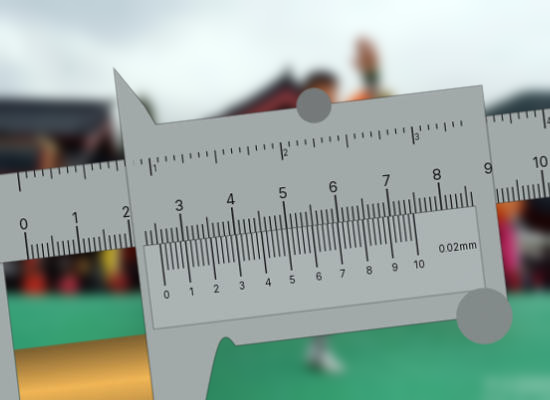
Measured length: 25.5 mm
